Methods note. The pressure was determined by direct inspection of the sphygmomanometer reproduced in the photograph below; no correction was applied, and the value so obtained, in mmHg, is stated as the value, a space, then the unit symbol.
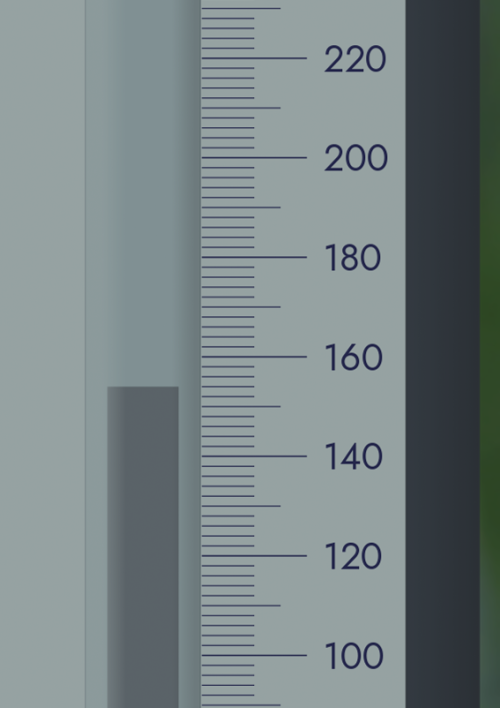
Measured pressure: 154 mmHg
